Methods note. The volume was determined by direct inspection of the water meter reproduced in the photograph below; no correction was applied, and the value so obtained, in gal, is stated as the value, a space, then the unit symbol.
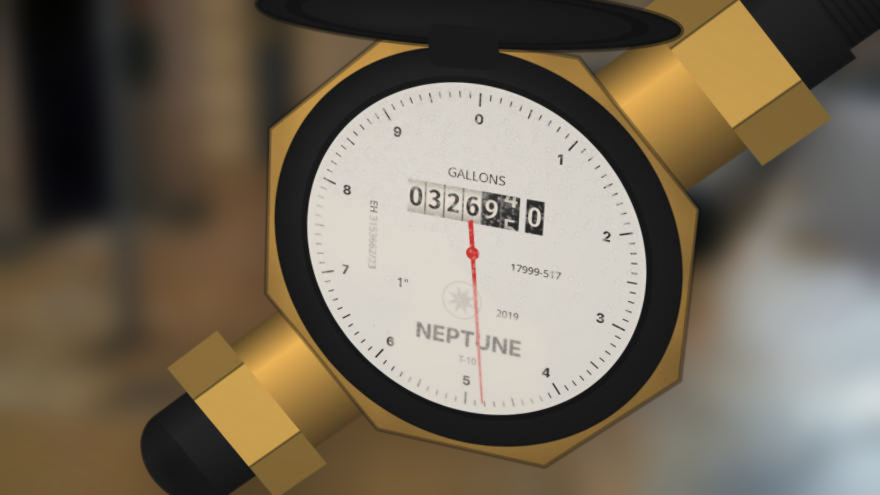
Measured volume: 326944.8 gal
